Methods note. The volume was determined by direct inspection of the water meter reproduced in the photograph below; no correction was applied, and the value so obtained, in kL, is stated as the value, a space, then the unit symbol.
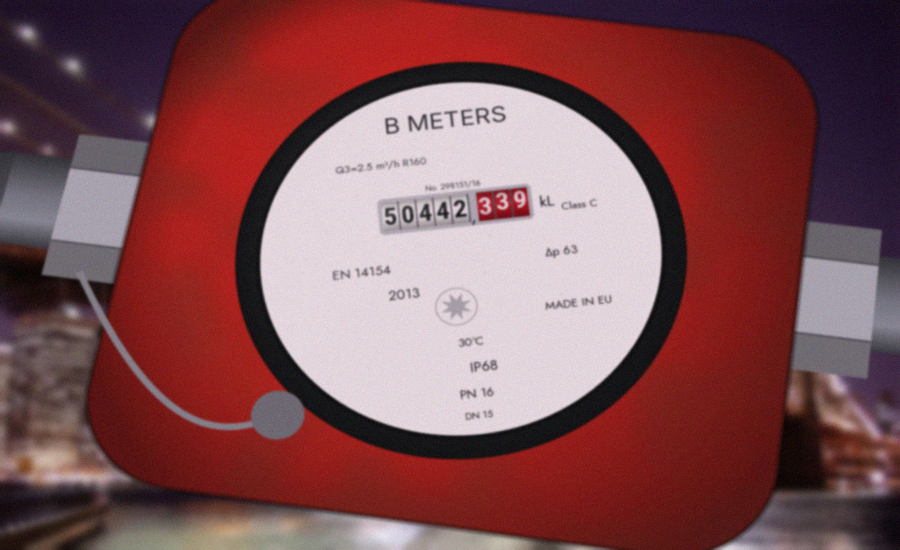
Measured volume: 50442.339 kL
